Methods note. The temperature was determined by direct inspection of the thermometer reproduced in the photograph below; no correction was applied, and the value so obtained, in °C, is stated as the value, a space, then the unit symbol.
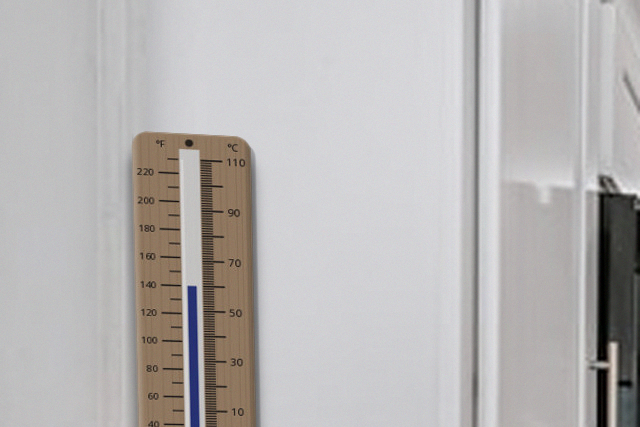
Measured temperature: 60 °C
